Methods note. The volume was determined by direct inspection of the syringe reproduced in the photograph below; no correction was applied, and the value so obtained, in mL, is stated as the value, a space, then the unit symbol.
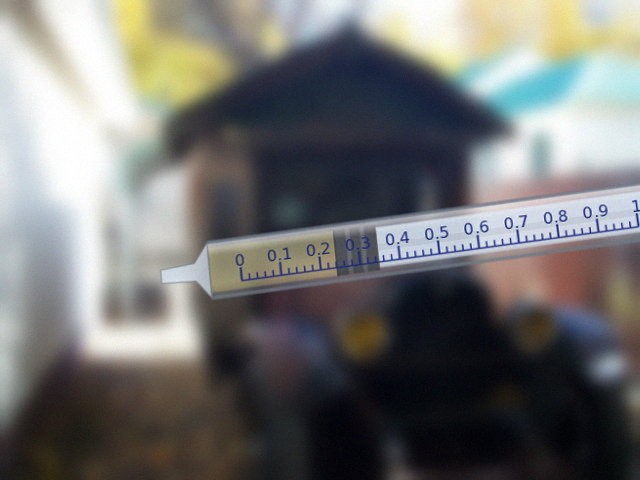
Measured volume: 0.24 mL
